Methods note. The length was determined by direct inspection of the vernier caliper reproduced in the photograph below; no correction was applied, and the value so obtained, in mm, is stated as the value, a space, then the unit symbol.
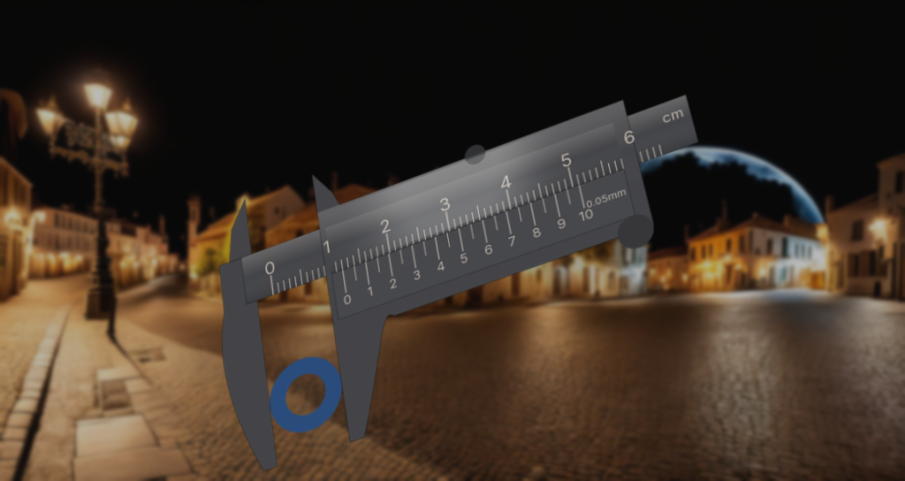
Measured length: 12.0 mm
